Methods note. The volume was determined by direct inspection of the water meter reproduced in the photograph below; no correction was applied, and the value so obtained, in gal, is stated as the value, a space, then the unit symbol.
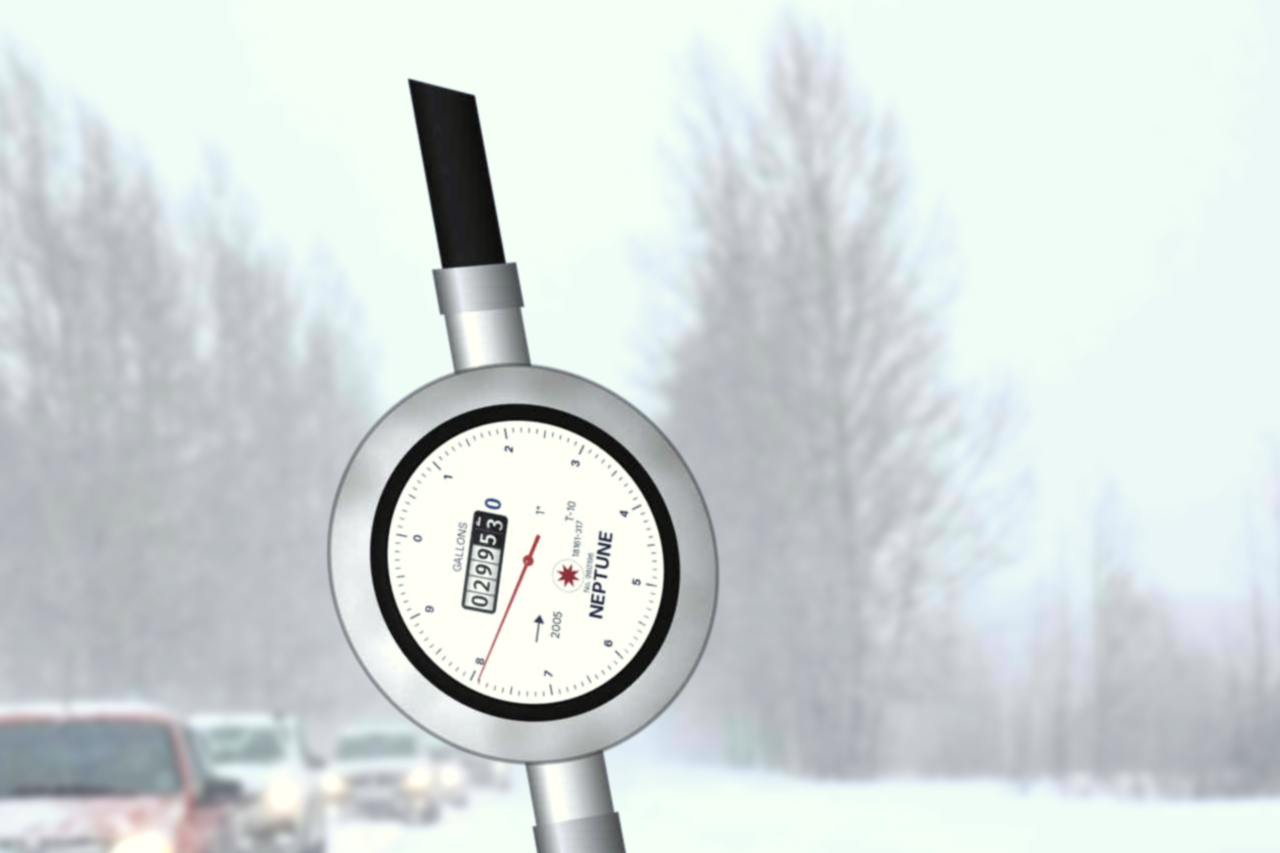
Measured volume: 299527.9 gal
